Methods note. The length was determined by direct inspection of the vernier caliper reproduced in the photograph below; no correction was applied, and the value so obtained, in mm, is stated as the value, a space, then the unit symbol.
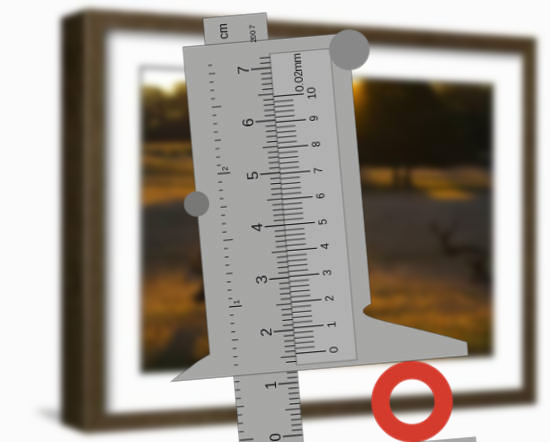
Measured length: 15.5 mm
